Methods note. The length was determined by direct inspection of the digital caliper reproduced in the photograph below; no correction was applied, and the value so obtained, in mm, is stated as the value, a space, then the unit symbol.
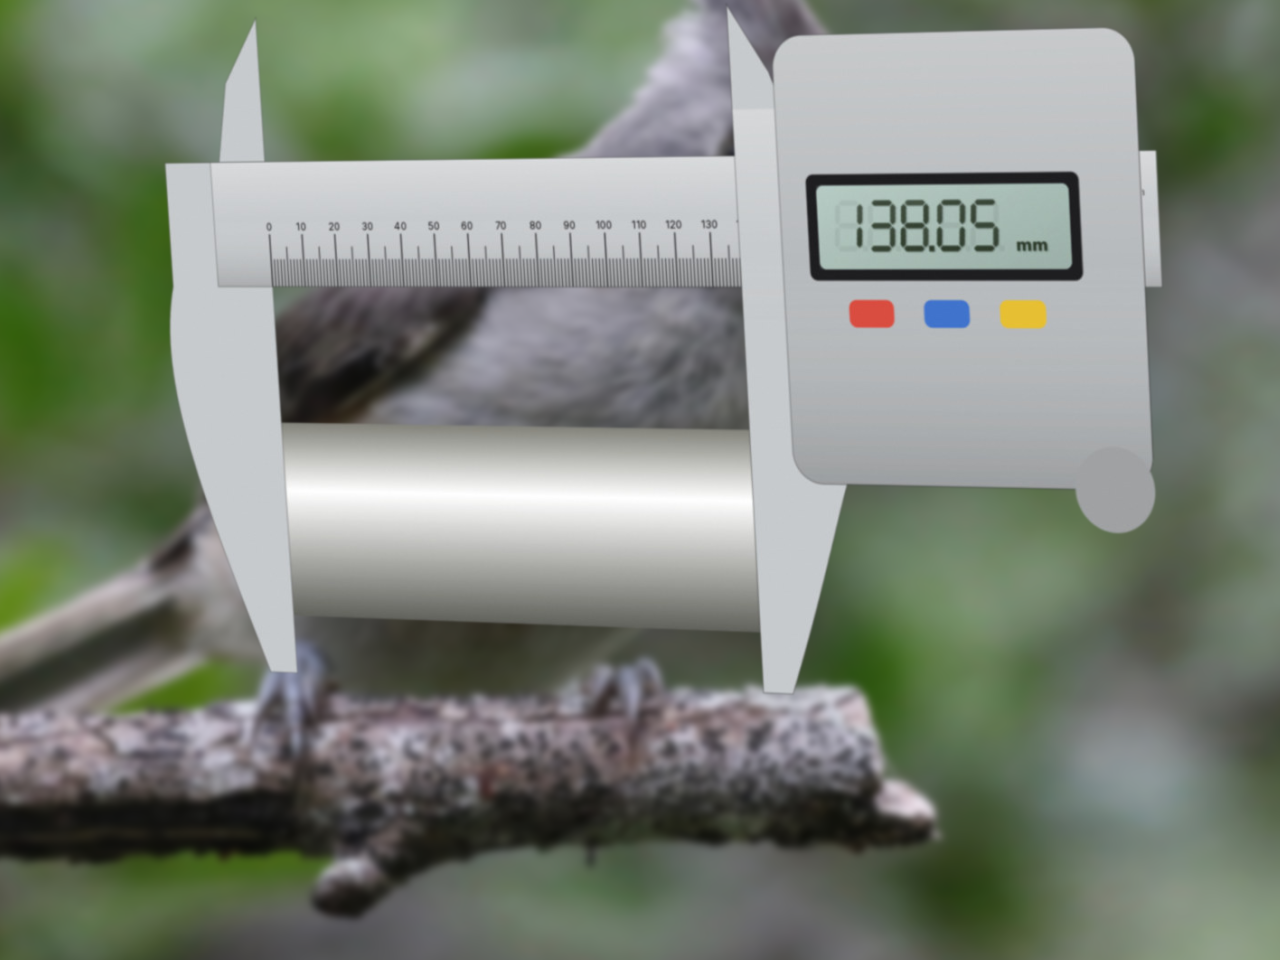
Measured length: 138.05 mm
